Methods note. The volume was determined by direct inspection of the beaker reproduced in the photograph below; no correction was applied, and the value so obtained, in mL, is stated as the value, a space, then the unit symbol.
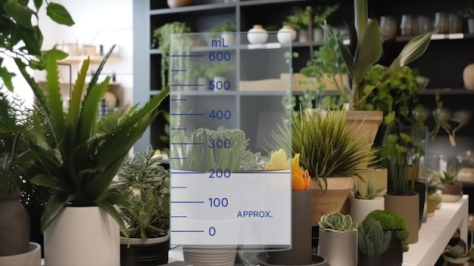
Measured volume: 200 mL
